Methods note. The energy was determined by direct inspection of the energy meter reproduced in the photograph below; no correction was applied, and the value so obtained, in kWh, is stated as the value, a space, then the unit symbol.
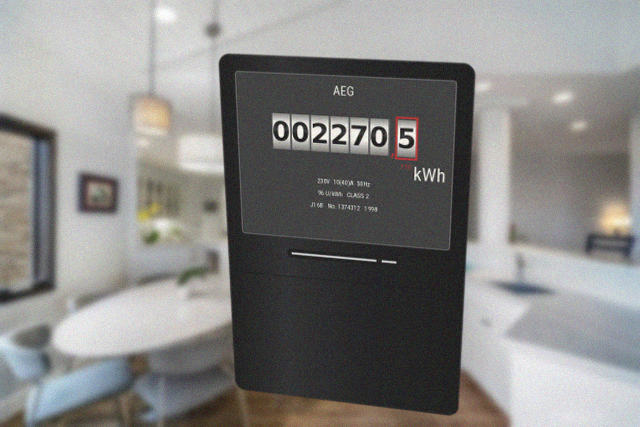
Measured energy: 2270.5 kWh
